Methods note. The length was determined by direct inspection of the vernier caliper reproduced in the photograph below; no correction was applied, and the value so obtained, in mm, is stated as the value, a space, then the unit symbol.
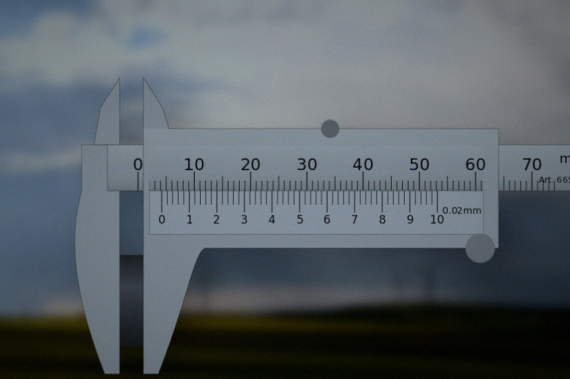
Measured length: 4.2 mm
